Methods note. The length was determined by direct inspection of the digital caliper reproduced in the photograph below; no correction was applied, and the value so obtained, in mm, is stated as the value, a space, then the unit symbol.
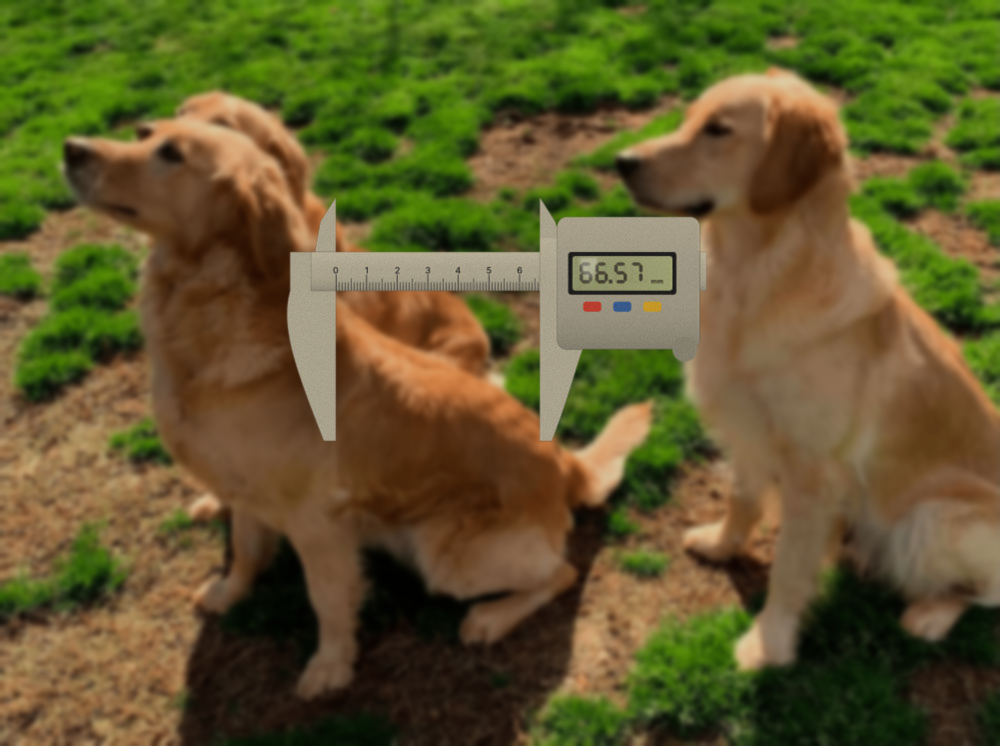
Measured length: 66.57 mm
